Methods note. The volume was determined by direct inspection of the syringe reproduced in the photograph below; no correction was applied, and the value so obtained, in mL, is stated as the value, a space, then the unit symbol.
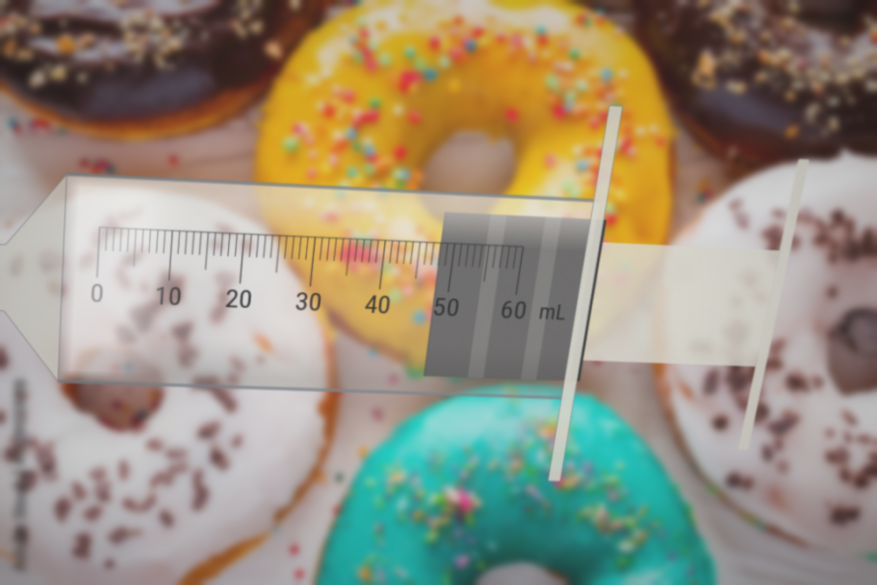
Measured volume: 48 mL
